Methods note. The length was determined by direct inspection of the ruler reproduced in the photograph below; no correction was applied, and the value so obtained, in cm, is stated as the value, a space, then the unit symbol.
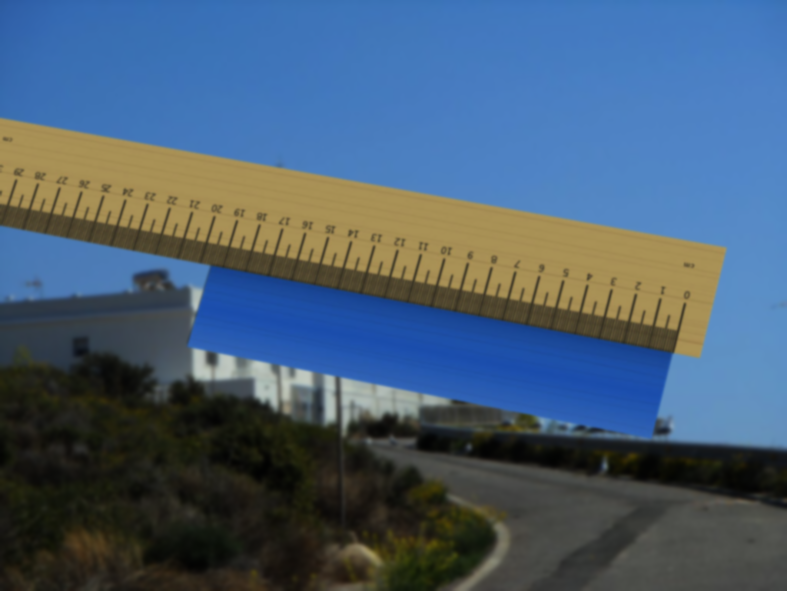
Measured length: 19.5 cm
